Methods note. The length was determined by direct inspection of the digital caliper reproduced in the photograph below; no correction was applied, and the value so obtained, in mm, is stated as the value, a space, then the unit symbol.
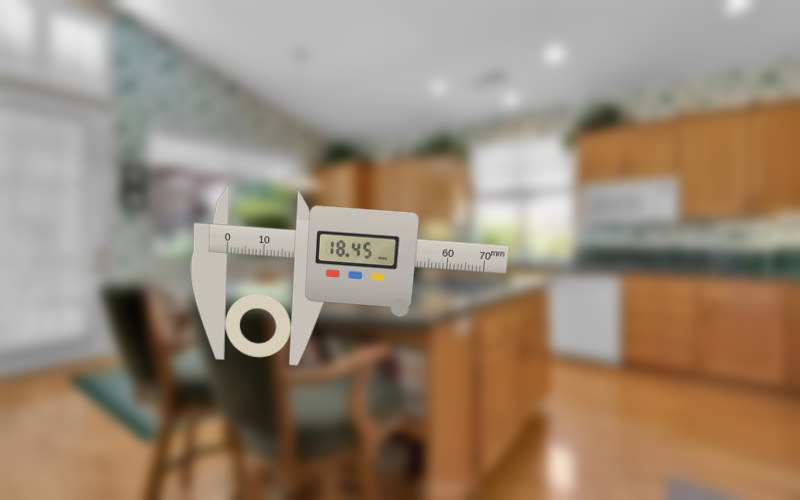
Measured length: 18.45 mm
